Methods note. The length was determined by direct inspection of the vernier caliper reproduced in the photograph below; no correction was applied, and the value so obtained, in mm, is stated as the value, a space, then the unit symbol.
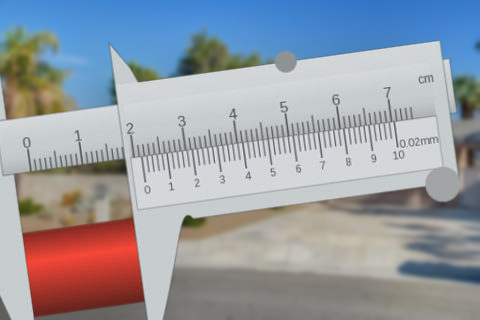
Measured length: 21.5 mm
